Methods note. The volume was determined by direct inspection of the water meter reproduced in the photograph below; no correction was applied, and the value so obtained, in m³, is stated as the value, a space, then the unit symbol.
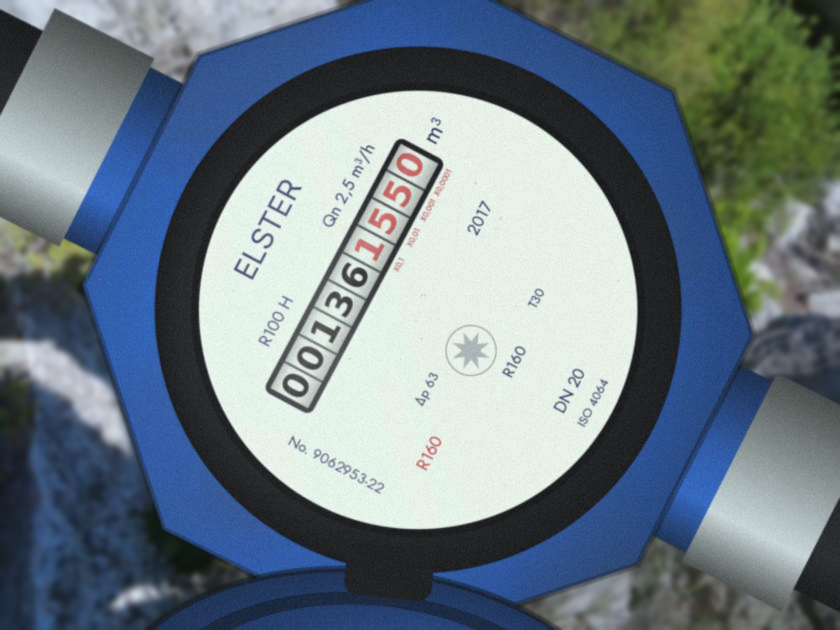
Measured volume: 136.1550 m³
